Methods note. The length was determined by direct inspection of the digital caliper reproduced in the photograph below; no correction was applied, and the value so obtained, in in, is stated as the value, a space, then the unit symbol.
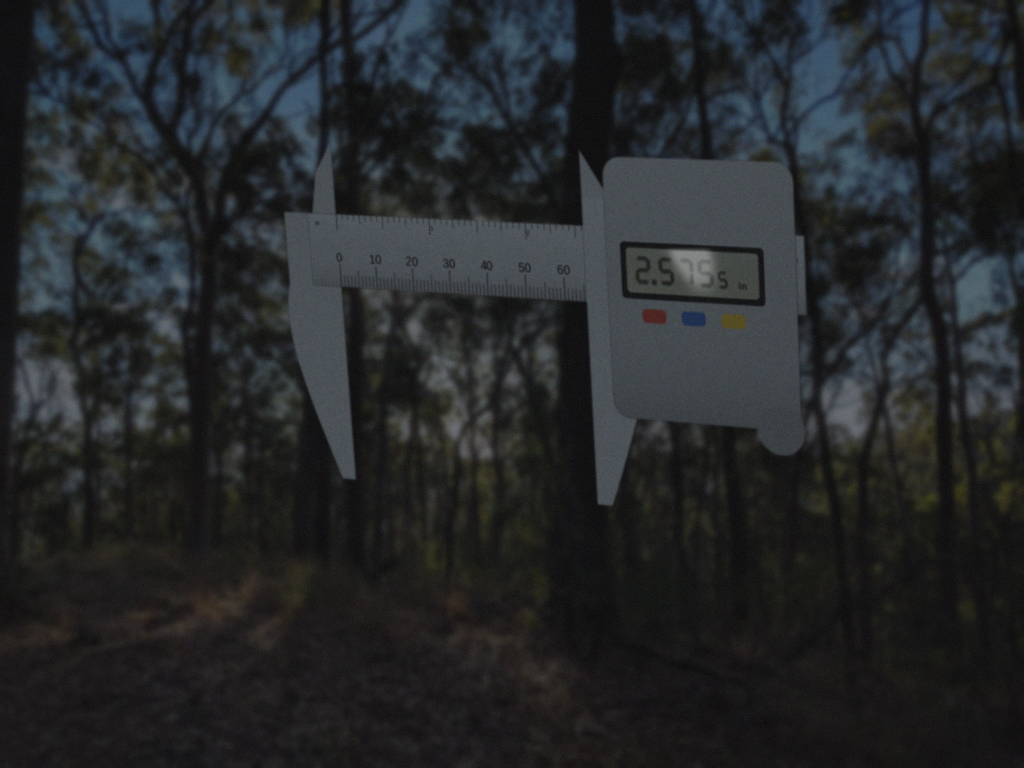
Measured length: 2.5755 in
